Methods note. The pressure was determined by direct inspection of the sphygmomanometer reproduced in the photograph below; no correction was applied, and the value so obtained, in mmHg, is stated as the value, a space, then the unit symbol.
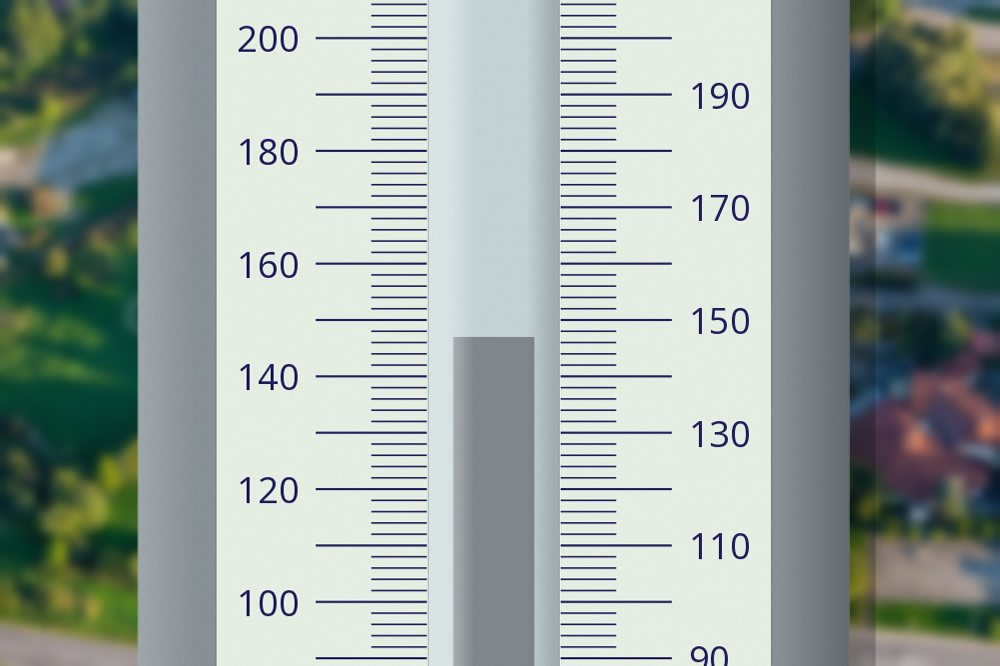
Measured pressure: 147 mmHg
